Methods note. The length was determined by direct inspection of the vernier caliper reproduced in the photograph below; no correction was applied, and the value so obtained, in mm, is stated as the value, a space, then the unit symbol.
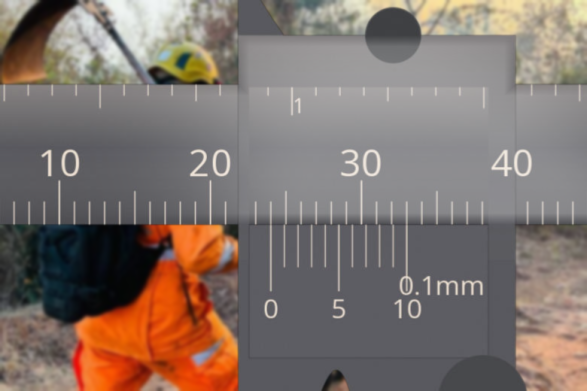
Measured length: 24.0 mm
